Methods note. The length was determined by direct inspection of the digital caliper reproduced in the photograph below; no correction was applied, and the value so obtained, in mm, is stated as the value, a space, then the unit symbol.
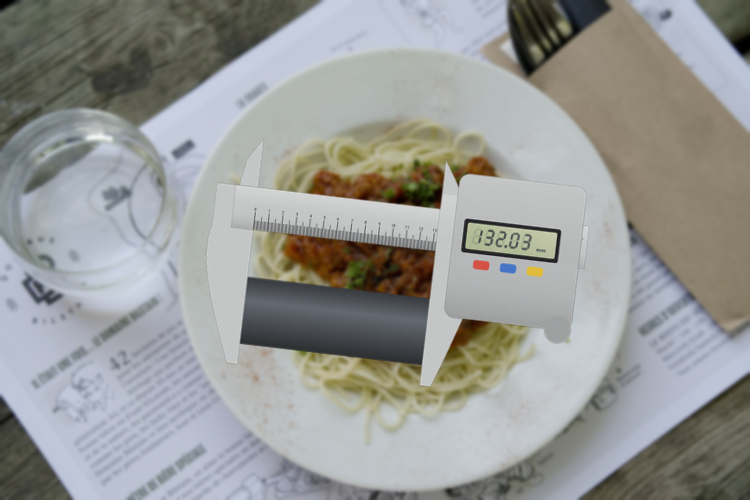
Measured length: 132.03 mm
